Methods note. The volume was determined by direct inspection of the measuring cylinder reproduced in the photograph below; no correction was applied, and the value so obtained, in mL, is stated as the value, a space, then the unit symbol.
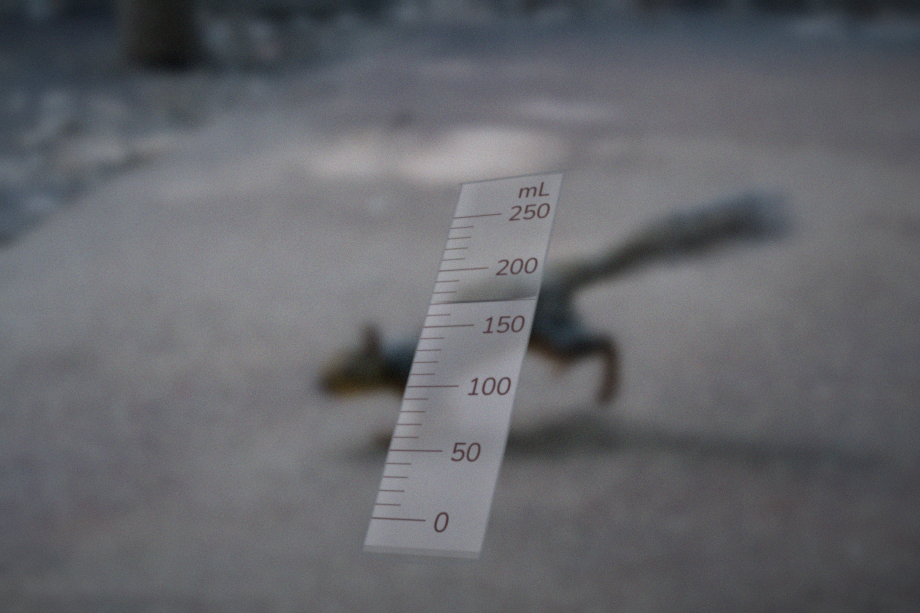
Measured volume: 170 mL
